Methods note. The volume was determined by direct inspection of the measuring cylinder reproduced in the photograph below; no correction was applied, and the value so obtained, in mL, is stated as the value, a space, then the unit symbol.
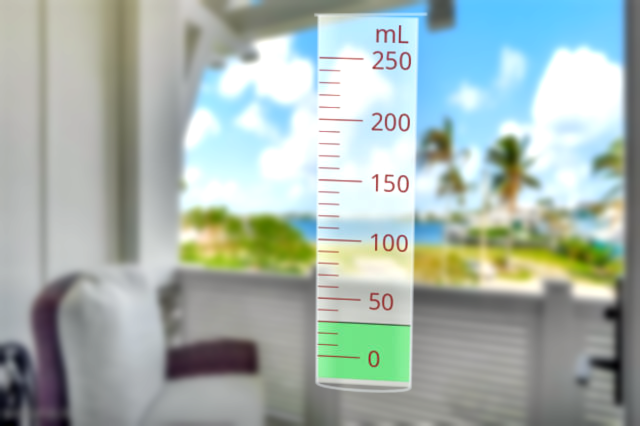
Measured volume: 30 mL
